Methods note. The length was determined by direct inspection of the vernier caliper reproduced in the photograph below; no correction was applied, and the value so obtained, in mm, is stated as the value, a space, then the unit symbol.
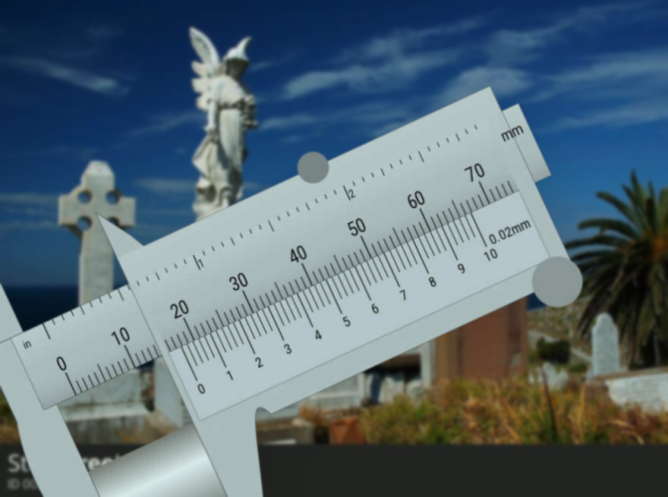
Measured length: 17.8 mm
